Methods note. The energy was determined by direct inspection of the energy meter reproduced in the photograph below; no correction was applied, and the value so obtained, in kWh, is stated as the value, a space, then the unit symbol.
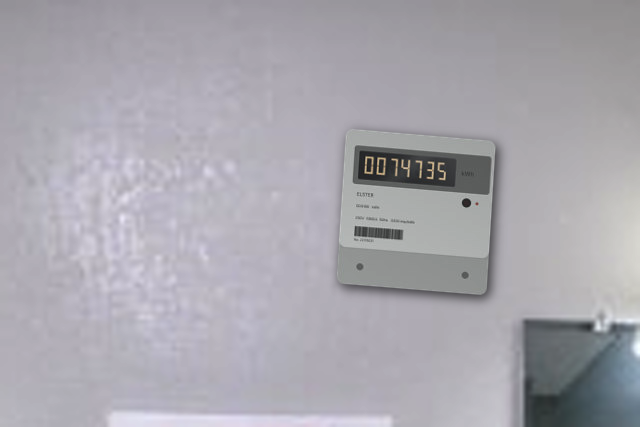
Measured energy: 74735 kWh
